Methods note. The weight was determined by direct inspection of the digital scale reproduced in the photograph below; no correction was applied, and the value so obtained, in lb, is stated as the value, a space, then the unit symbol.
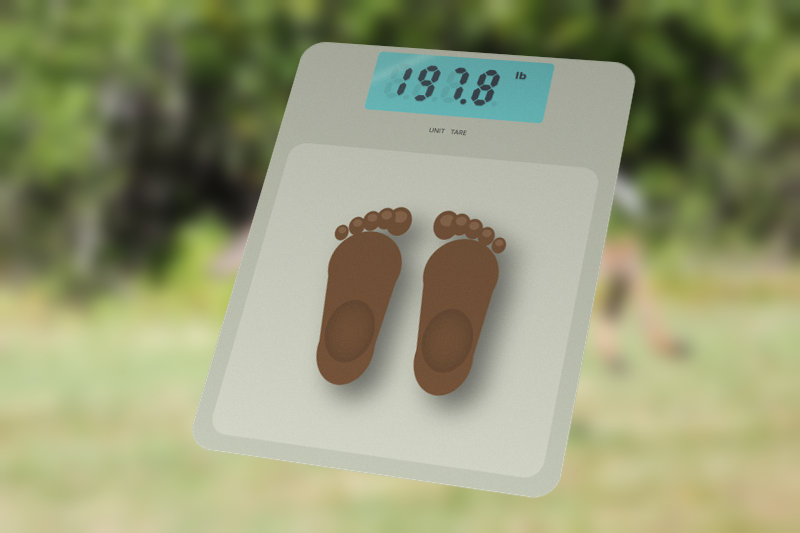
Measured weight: 197.8 lb
